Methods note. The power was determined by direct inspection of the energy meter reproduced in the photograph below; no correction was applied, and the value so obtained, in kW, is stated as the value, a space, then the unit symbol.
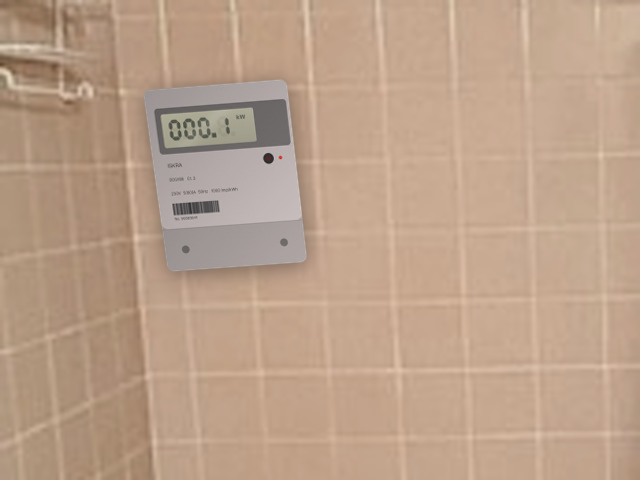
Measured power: 0.1 kW
